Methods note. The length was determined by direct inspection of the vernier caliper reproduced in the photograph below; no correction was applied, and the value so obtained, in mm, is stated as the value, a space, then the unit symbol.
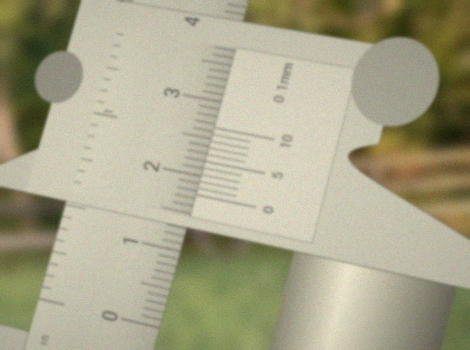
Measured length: 17.5 mm
